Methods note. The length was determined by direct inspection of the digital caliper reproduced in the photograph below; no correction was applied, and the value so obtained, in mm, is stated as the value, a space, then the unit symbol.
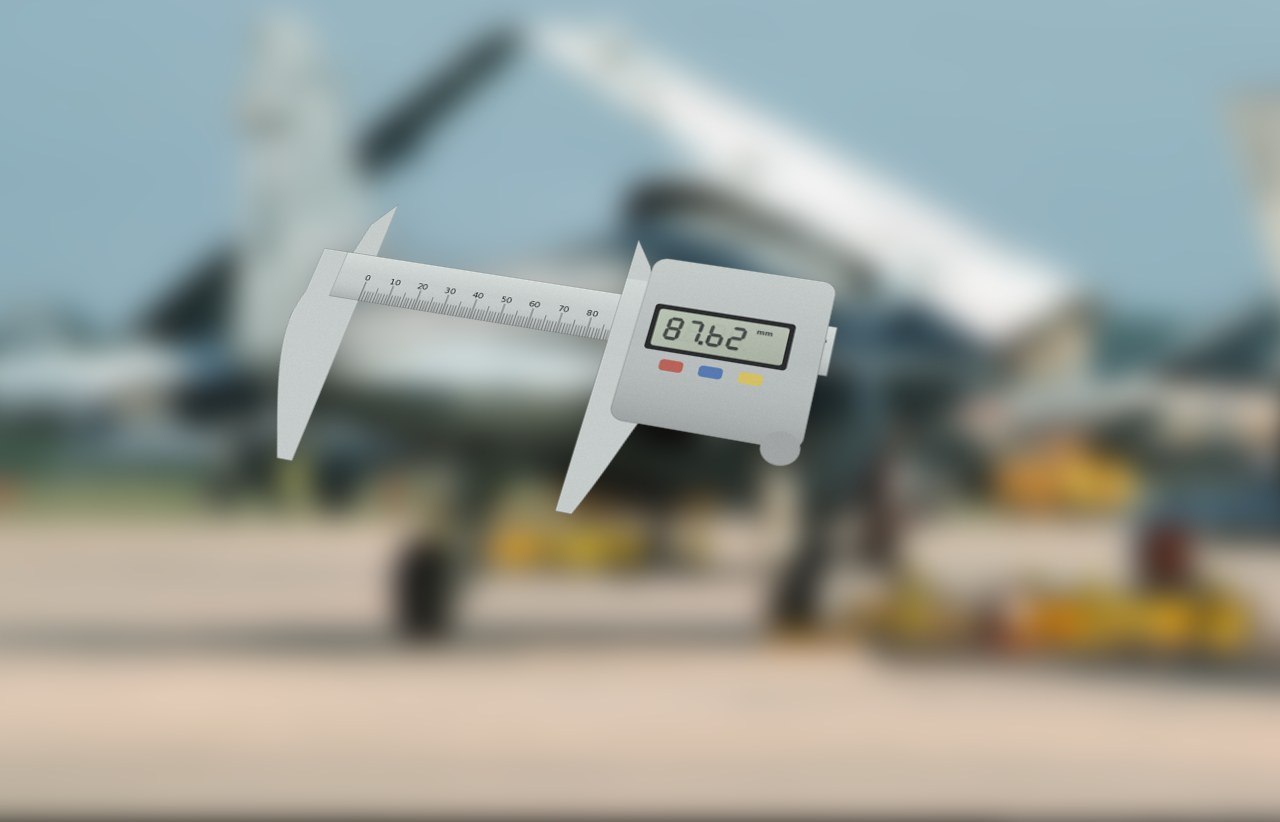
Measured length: 87.62 mm
